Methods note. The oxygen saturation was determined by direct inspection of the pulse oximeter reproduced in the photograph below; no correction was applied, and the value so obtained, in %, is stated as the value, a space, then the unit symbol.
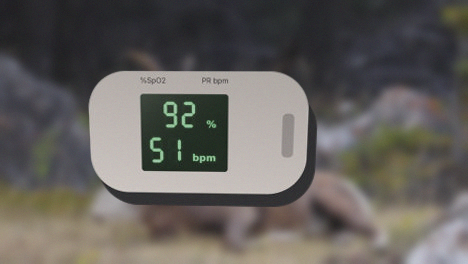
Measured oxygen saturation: 92 %
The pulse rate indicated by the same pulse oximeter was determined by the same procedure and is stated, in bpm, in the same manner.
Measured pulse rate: 51 bpm
